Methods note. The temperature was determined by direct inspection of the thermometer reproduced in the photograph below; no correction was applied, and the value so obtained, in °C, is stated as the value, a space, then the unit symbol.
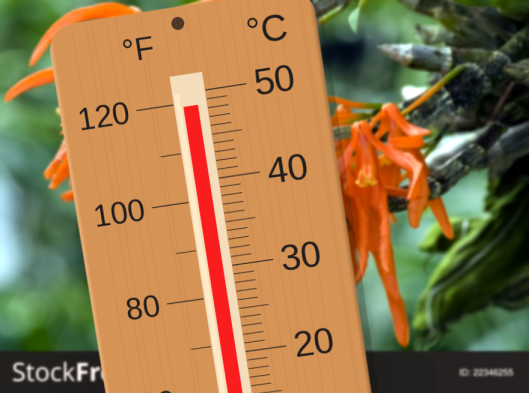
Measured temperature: 48.5 °C
